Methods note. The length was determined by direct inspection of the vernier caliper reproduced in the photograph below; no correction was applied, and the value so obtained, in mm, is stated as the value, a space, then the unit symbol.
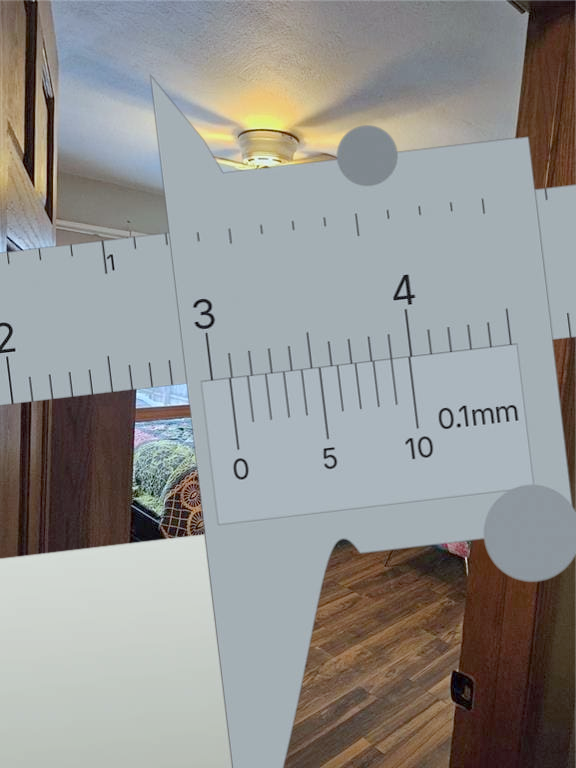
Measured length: 30.9 mm
